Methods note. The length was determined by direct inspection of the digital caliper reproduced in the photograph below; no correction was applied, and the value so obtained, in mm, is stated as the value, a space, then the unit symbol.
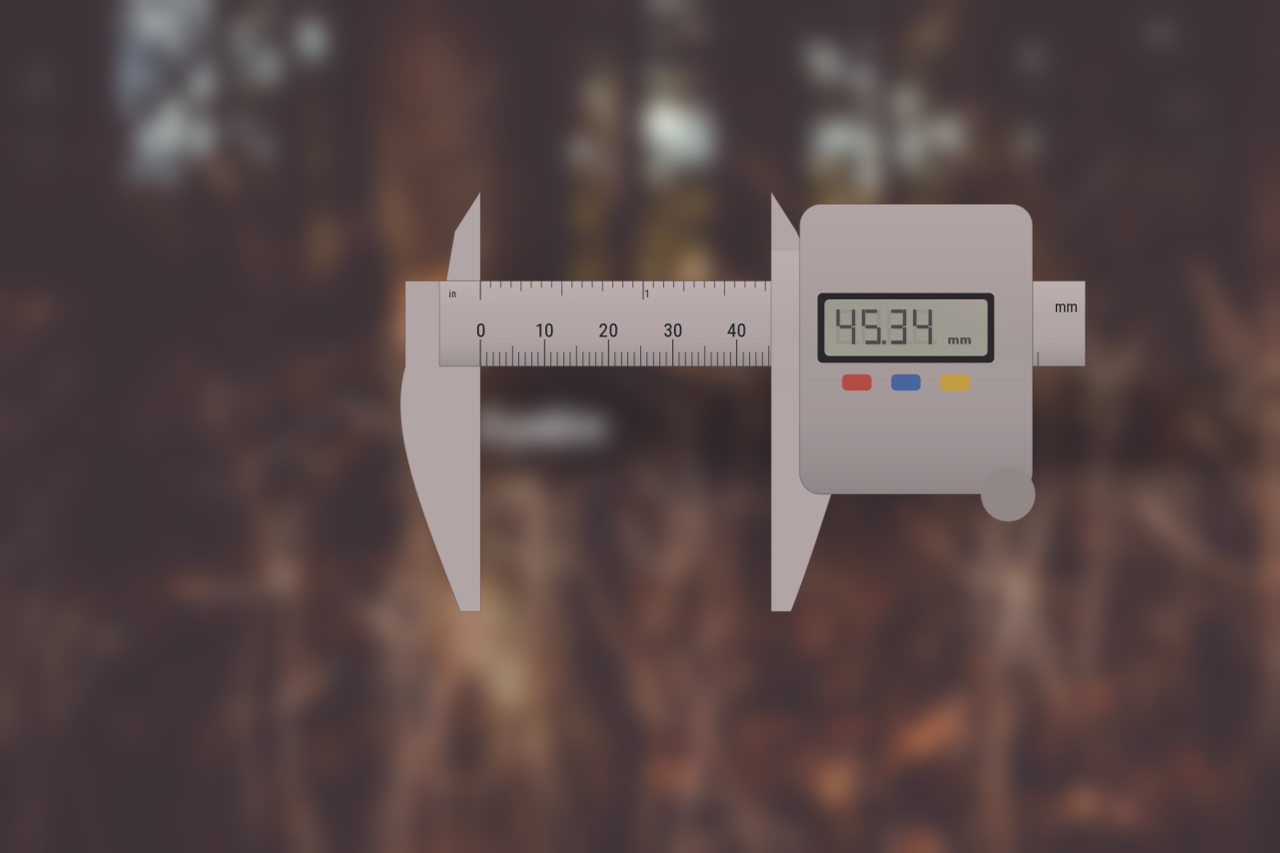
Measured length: 45.34 mm
